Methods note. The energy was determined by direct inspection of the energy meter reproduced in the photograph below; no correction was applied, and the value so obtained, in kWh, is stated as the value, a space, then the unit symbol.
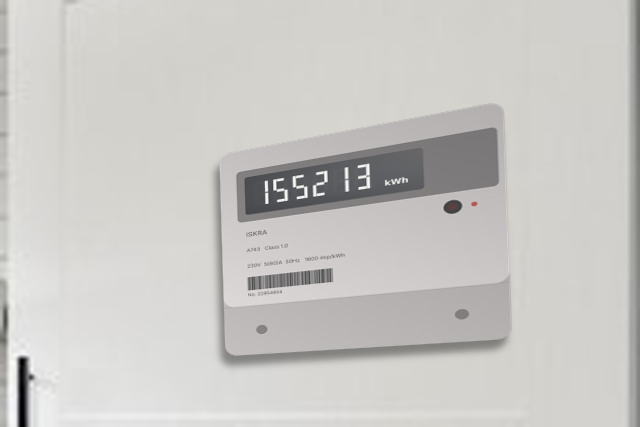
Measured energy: 155213 kWh
